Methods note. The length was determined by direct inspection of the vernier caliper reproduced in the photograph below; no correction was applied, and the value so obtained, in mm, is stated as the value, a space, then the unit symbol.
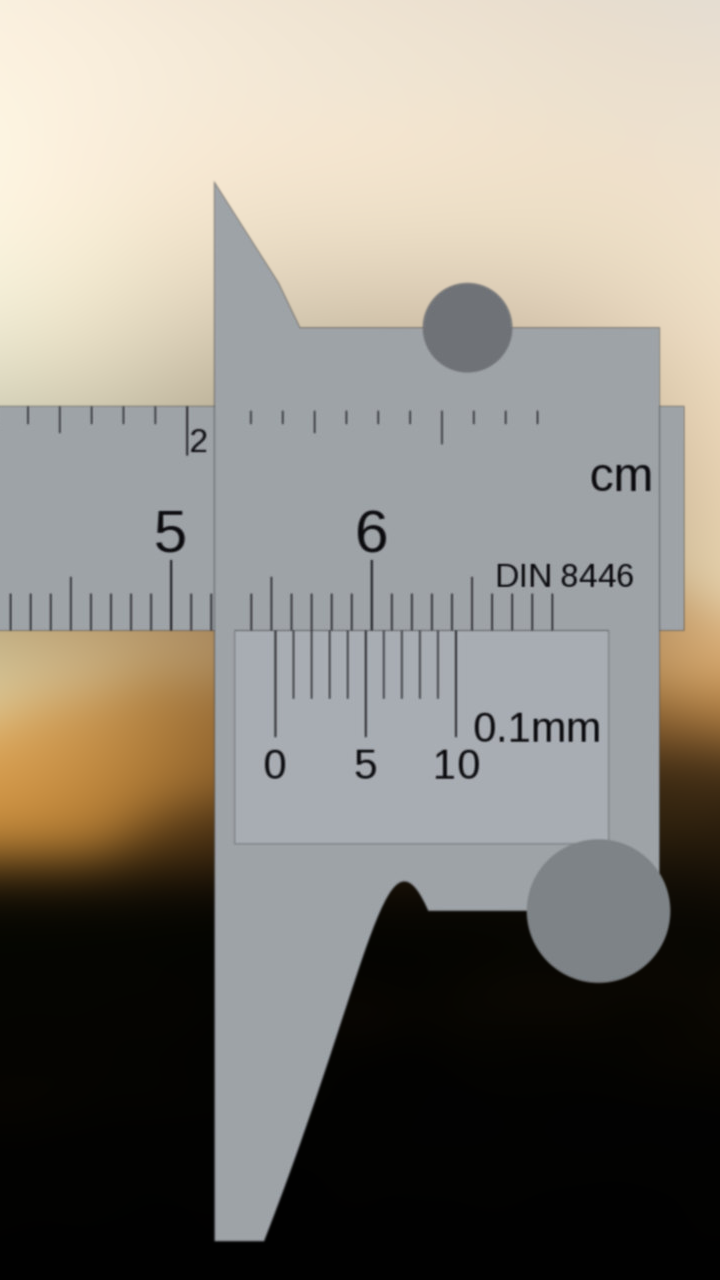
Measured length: 55.2 mm
